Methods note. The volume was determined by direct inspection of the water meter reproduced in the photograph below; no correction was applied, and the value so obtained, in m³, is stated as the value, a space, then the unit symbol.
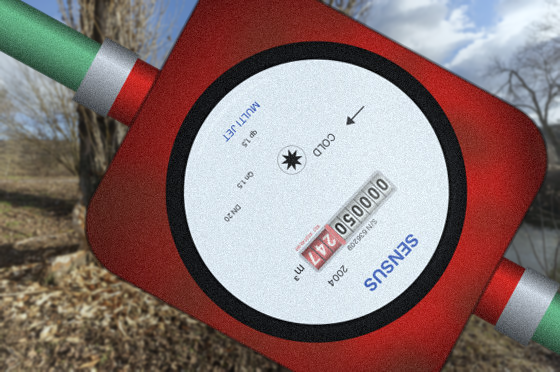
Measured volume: 50.247 m³
